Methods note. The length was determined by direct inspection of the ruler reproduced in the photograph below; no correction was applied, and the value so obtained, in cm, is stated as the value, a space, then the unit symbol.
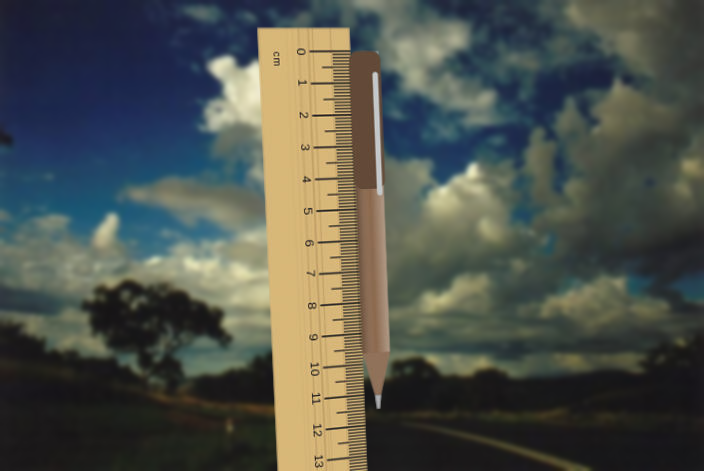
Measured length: 11.5 cm
